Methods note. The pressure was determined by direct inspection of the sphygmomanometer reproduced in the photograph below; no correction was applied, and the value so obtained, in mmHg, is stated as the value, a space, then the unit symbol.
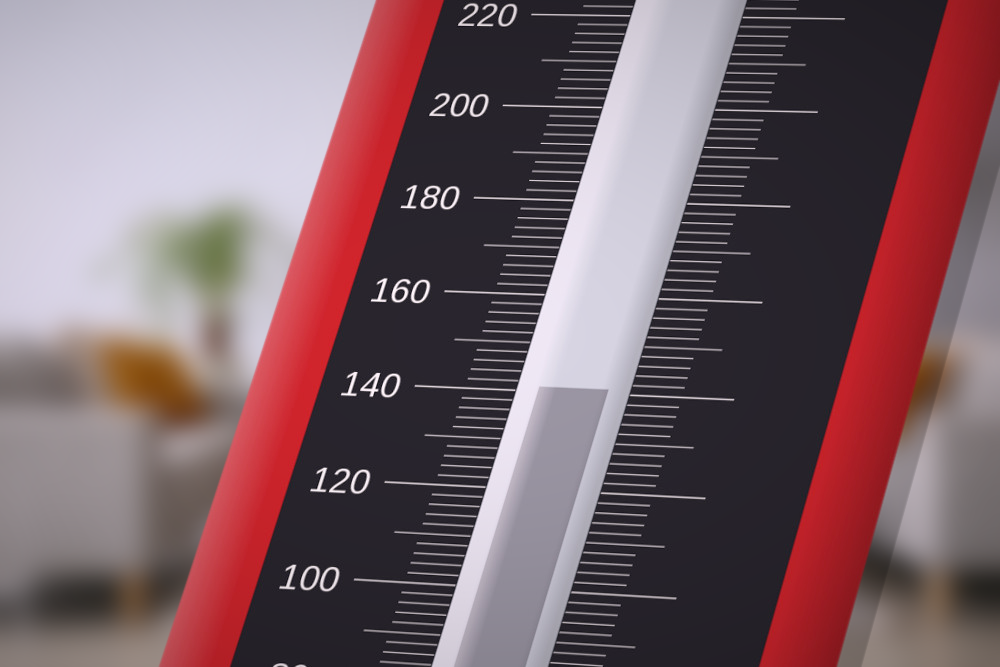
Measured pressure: 141 mmHg
